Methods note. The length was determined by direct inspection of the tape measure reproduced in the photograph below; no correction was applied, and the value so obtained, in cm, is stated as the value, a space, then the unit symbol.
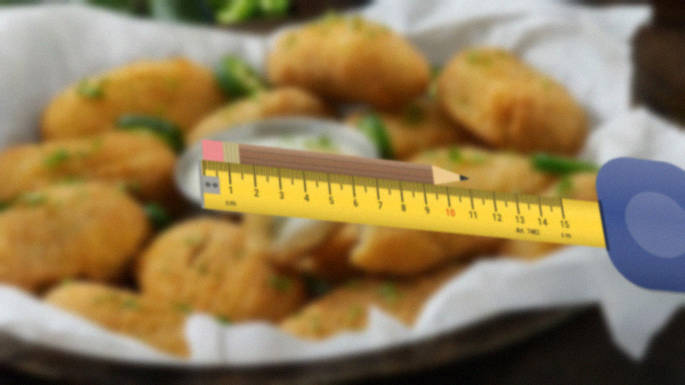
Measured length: 11 cm
